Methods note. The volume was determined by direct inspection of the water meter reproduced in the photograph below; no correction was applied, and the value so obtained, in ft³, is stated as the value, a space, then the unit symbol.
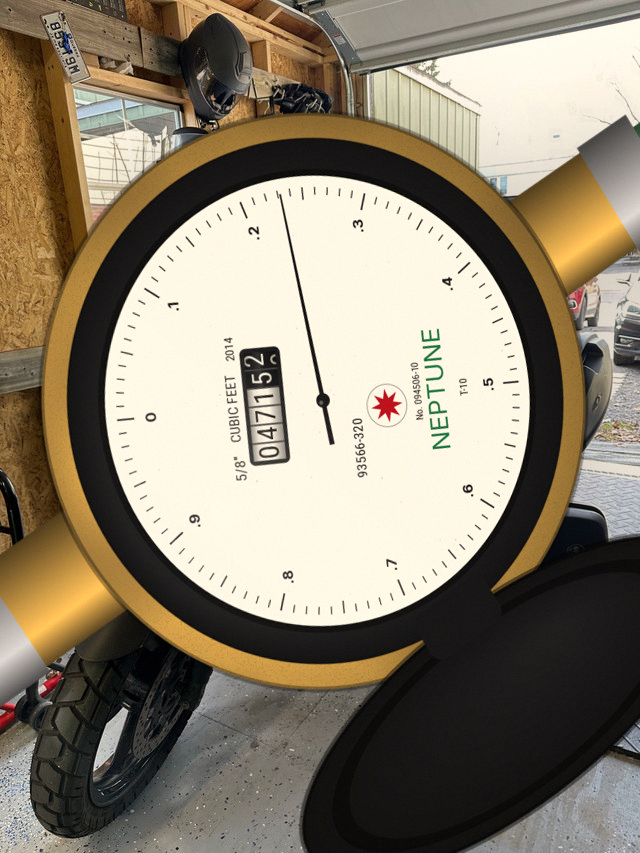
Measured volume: 47152.23 ft³
